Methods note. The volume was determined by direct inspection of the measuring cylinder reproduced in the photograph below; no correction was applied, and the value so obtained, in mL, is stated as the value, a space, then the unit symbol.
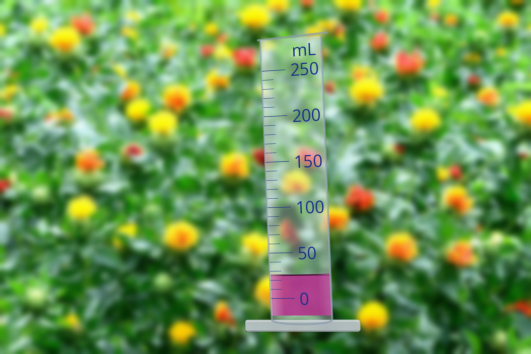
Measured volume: 25 mL
